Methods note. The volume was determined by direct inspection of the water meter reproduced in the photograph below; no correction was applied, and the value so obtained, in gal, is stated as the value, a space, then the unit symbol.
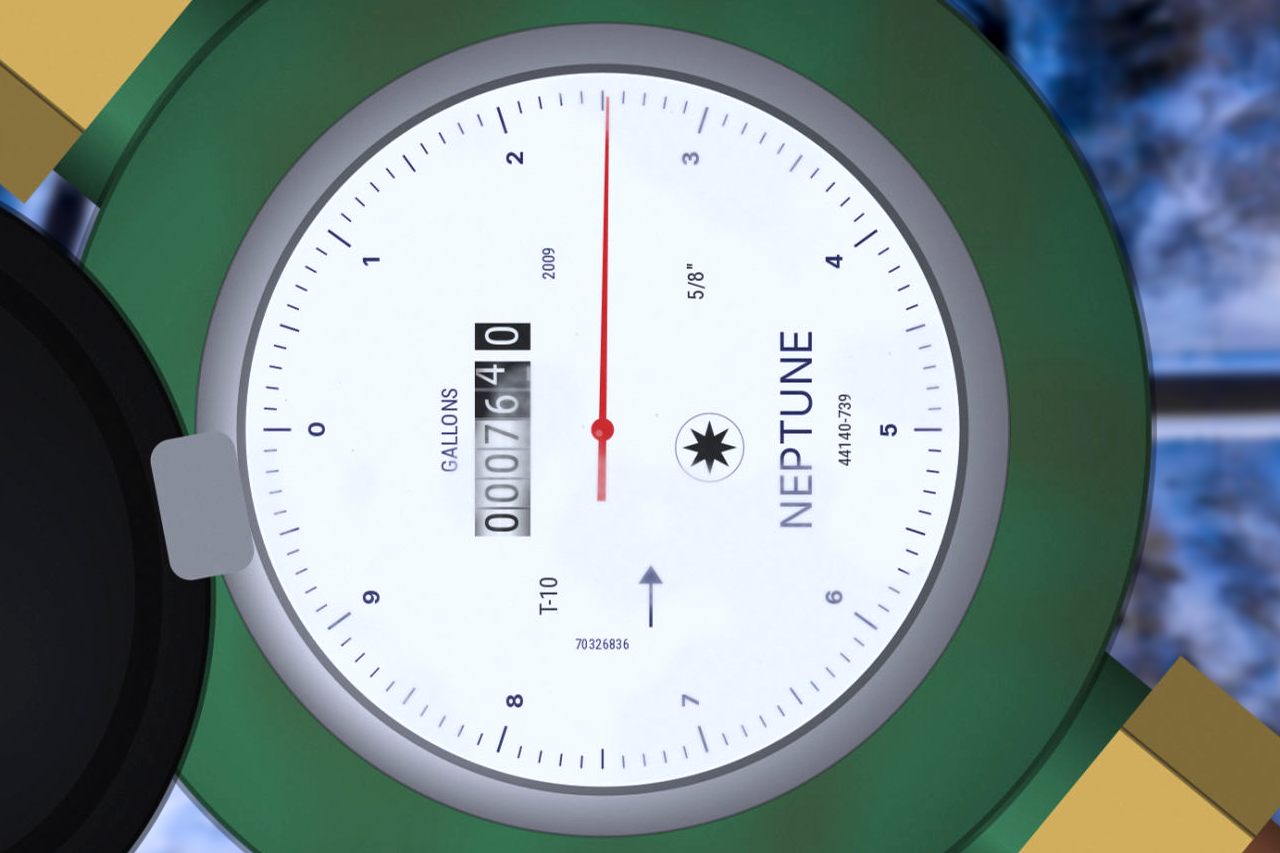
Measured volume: 7642.5 gal
